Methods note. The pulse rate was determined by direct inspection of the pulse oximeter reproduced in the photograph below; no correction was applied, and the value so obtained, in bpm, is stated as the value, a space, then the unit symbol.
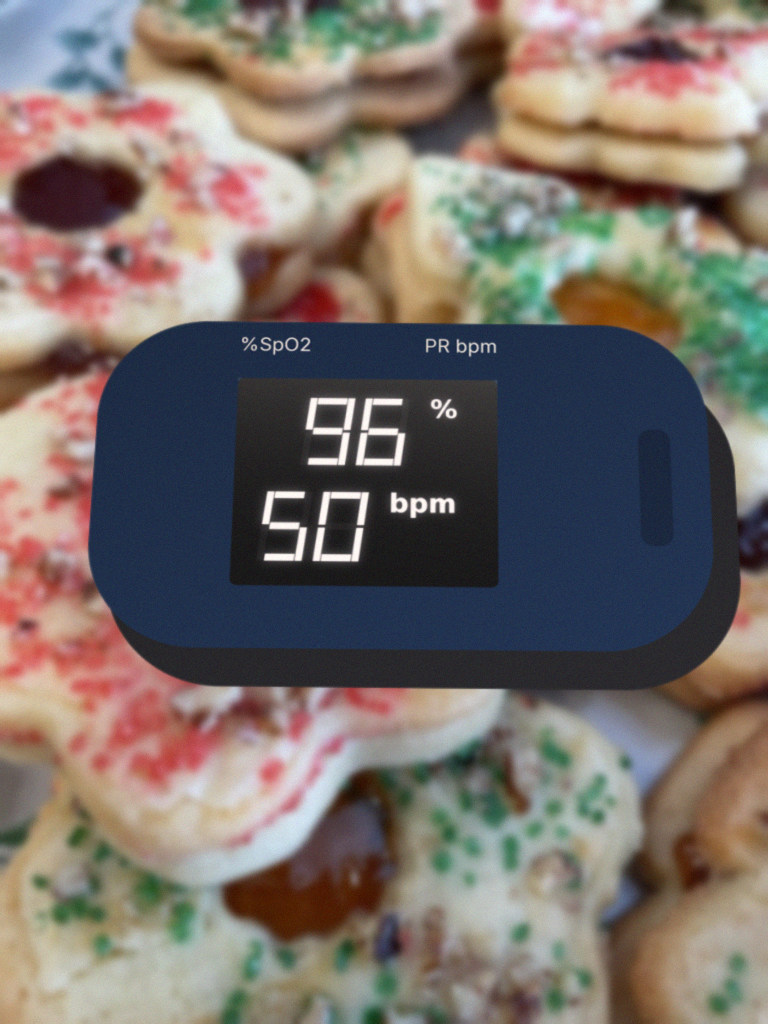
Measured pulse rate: 50 bpm
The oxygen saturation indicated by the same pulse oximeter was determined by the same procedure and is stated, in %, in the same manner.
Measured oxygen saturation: 96 %
